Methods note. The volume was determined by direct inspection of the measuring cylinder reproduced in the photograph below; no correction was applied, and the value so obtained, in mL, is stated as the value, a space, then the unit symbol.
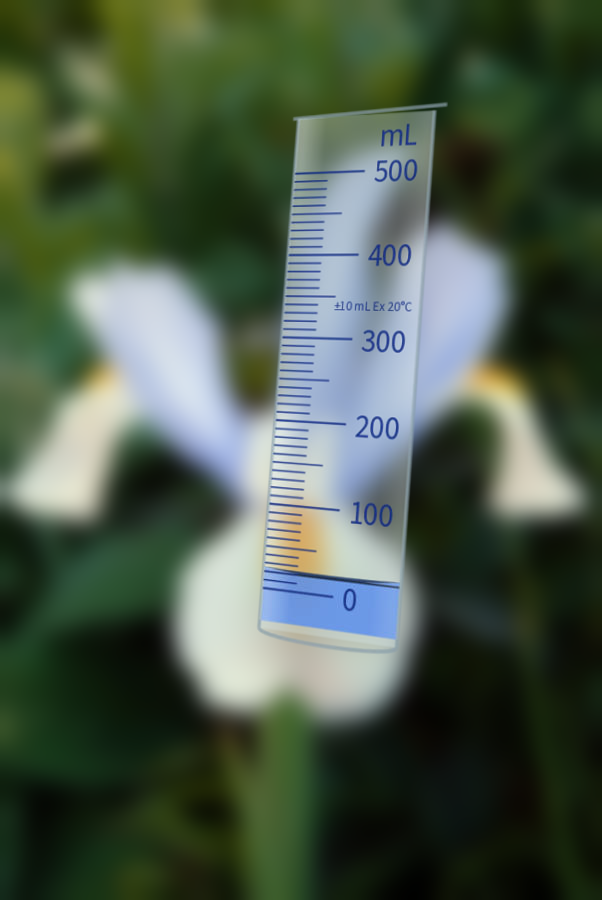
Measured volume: 20 mL
